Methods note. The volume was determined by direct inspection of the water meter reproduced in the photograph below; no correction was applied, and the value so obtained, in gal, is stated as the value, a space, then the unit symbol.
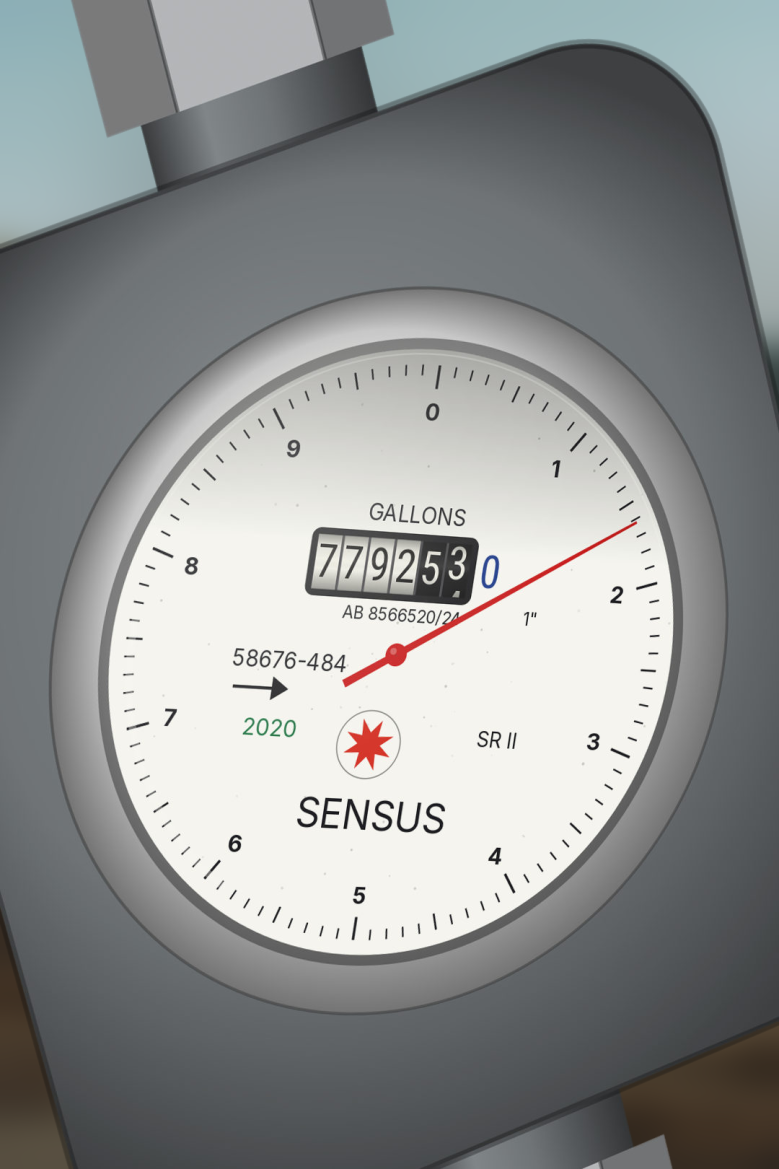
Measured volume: 7792531.6 gal
